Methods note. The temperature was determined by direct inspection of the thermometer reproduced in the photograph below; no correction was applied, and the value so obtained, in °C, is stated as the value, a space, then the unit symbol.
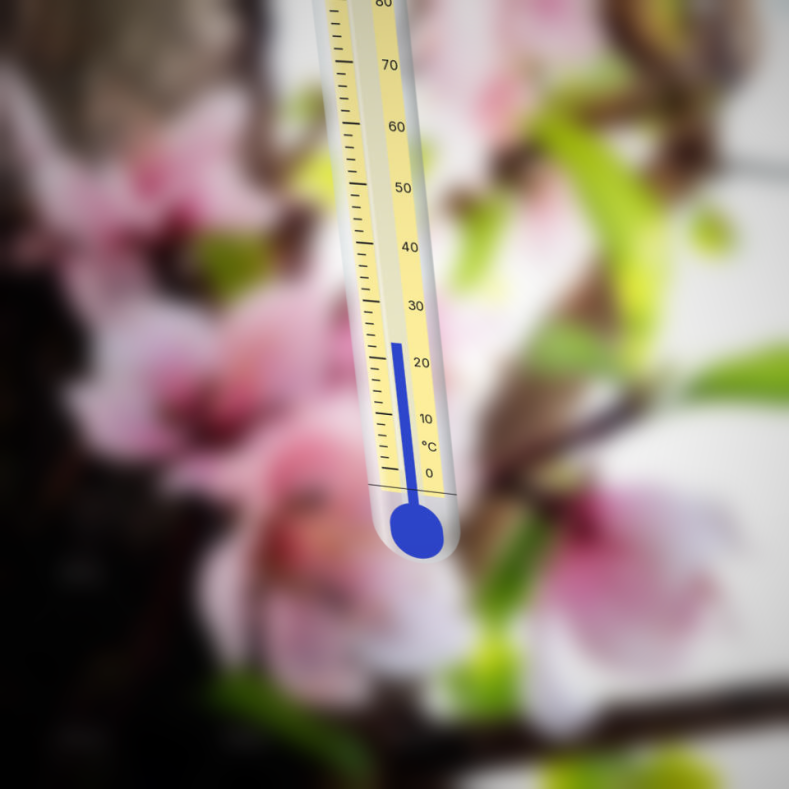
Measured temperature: 23 °C
